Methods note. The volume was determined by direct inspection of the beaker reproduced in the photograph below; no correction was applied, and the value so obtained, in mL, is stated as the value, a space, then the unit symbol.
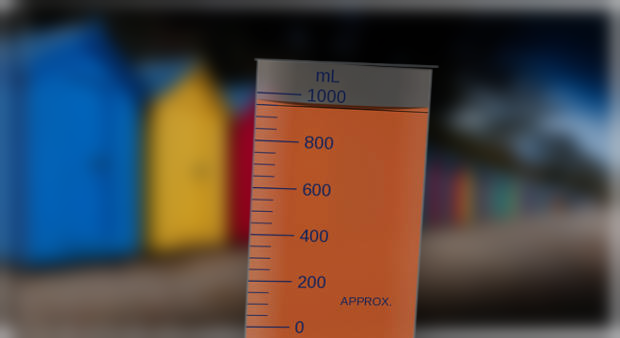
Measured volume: 950 mL
